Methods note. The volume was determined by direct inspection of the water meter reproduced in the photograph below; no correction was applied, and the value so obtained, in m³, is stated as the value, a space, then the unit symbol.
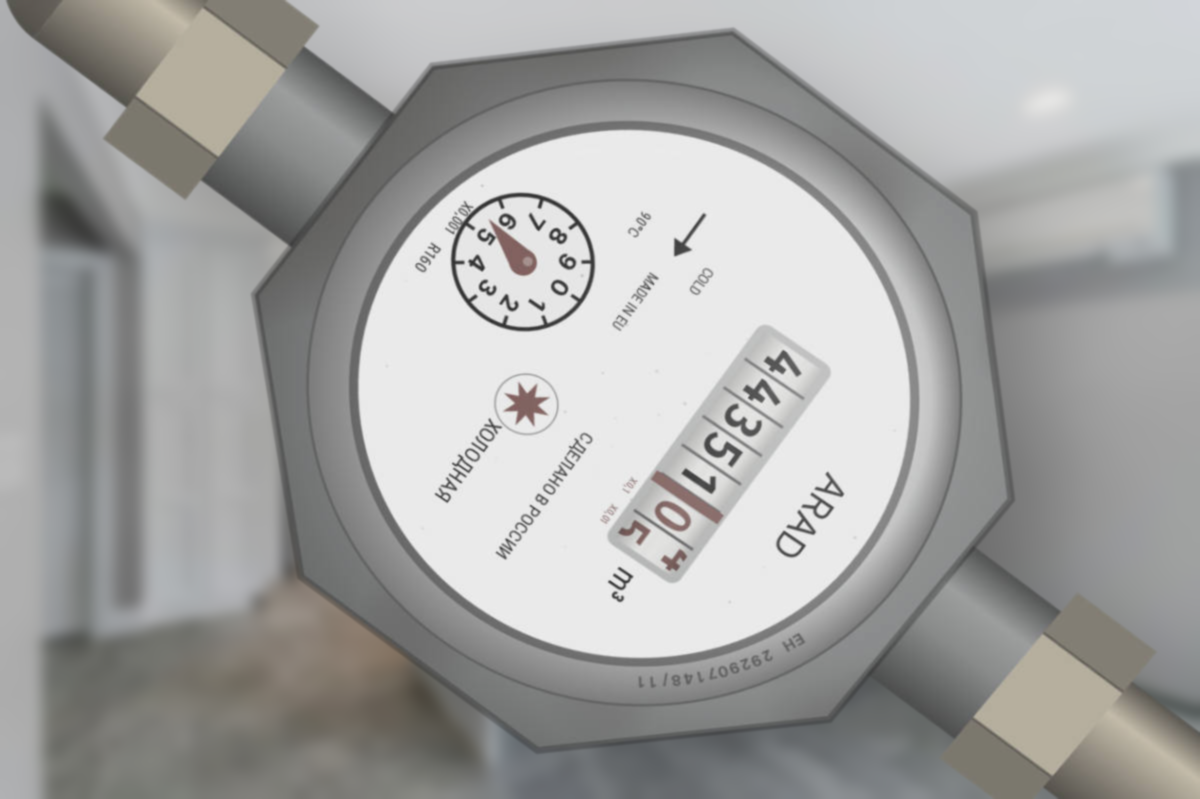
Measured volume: 44351.045 m³
